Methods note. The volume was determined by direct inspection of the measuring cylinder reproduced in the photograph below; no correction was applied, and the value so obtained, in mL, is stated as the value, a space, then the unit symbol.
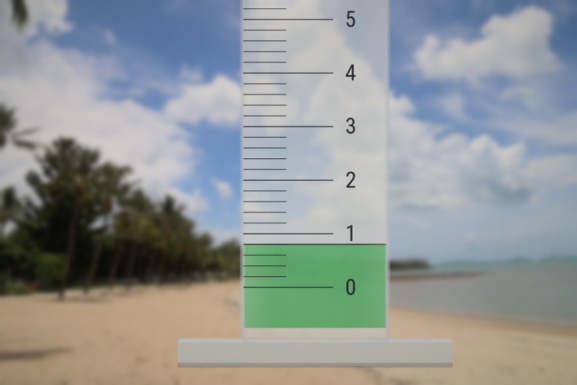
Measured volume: 0.8 mL
